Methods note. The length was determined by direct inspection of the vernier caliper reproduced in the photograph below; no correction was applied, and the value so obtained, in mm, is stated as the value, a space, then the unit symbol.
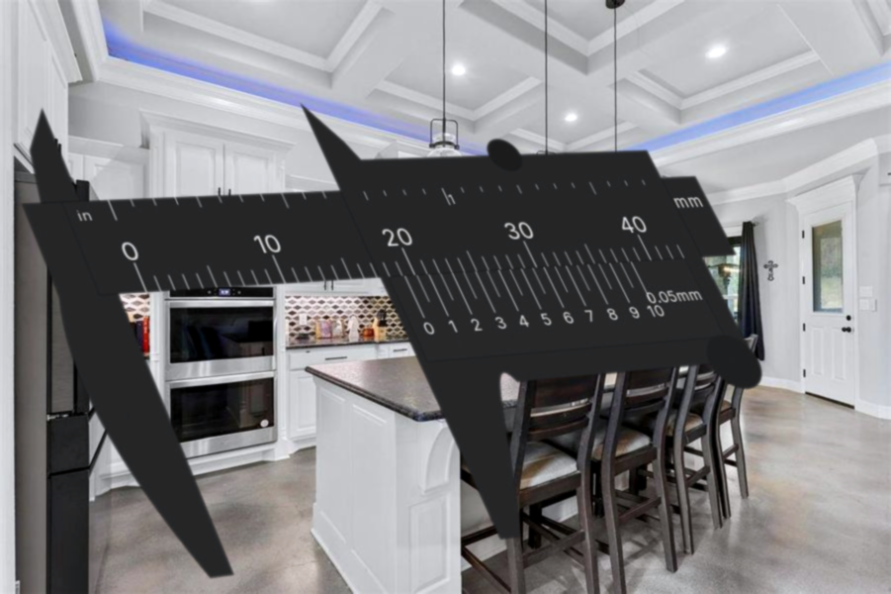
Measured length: 19.2 mm
